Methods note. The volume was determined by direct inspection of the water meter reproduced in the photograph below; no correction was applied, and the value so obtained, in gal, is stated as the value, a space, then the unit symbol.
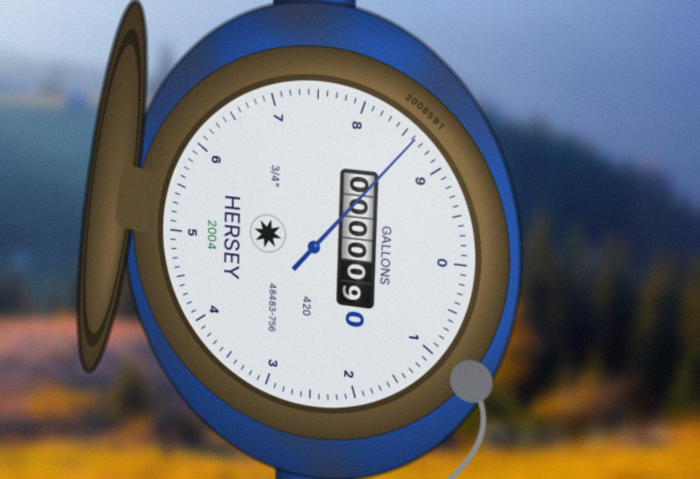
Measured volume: 88.6 gal
